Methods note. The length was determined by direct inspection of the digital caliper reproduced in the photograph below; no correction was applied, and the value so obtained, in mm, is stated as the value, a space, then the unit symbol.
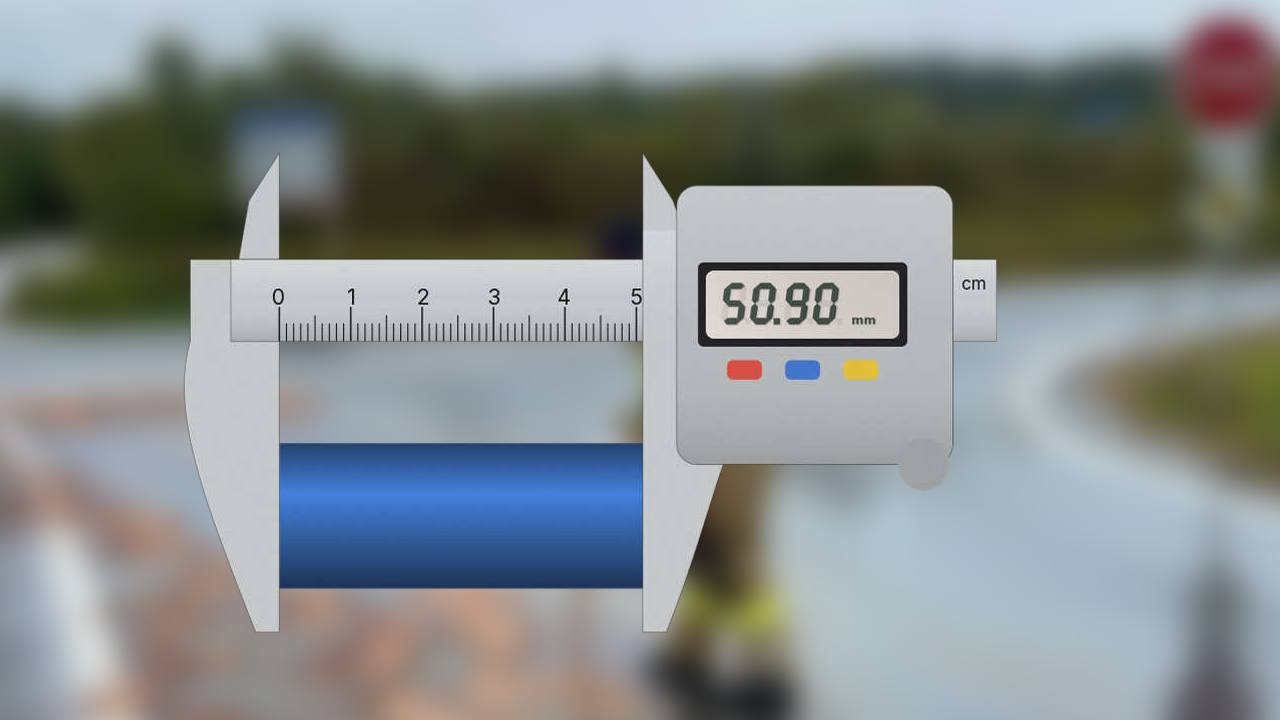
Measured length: 50.90 mm
